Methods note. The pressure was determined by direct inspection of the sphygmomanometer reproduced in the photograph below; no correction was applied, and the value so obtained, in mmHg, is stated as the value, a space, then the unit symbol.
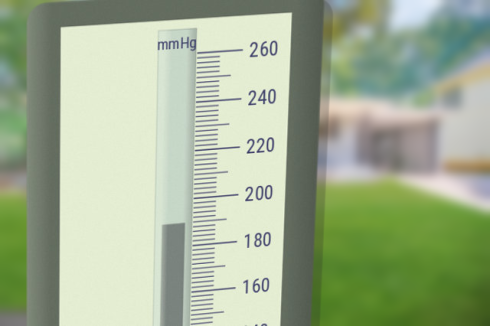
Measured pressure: 190 mmHg
